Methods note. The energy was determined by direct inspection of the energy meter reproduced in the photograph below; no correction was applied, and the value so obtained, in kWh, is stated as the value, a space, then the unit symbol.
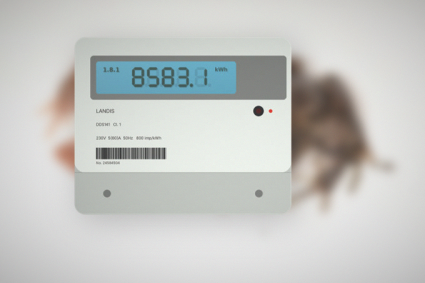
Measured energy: 8583.1 kWh
